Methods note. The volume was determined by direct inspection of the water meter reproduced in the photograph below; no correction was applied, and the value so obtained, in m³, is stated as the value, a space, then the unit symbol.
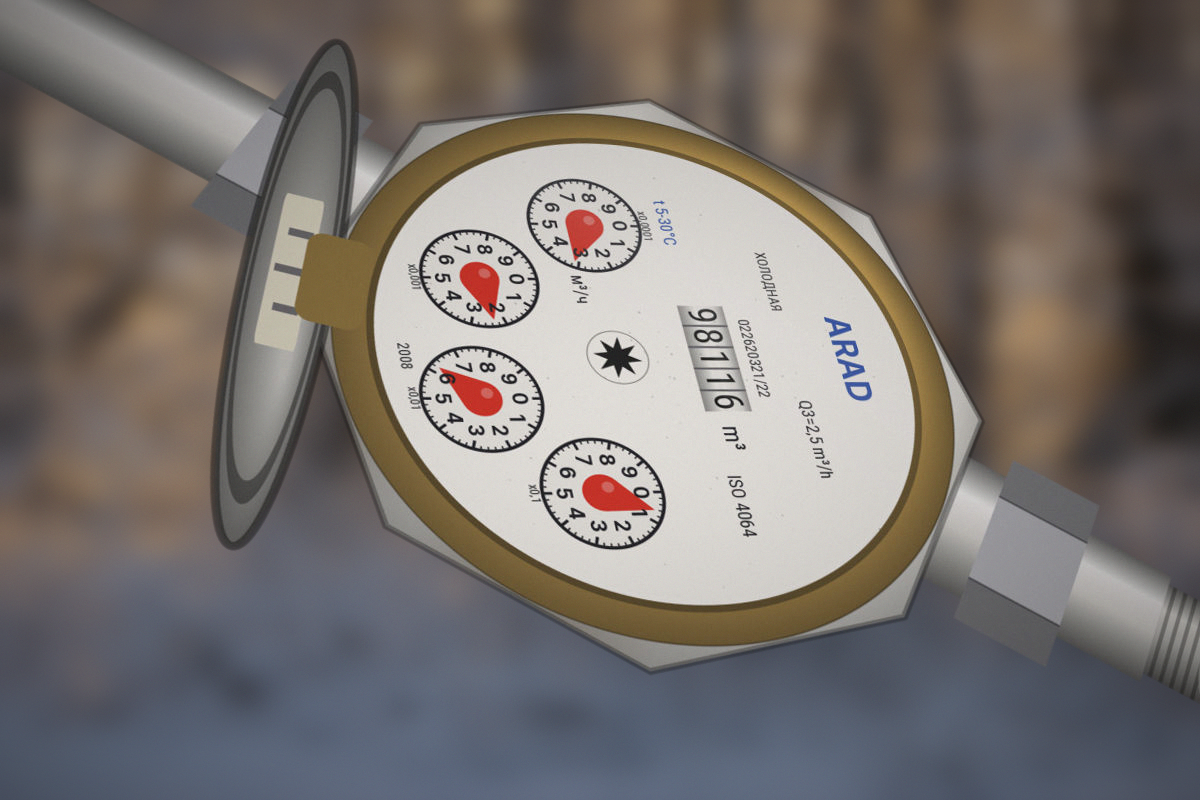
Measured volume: 98116.0623 m³
